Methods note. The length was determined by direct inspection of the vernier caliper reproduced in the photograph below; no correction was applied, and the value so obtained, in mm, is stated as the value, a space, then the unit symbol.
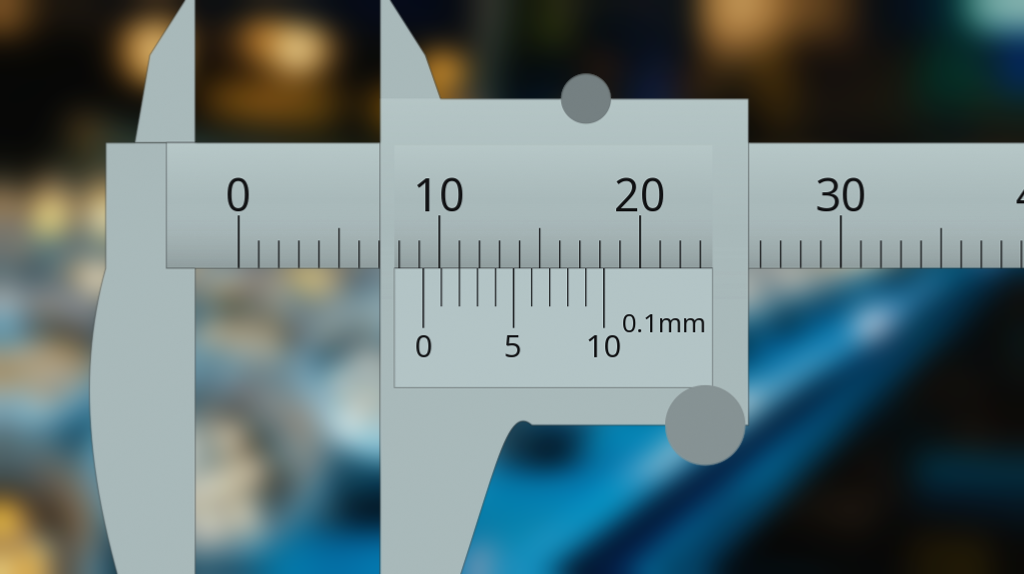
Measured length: 9.2 mm
